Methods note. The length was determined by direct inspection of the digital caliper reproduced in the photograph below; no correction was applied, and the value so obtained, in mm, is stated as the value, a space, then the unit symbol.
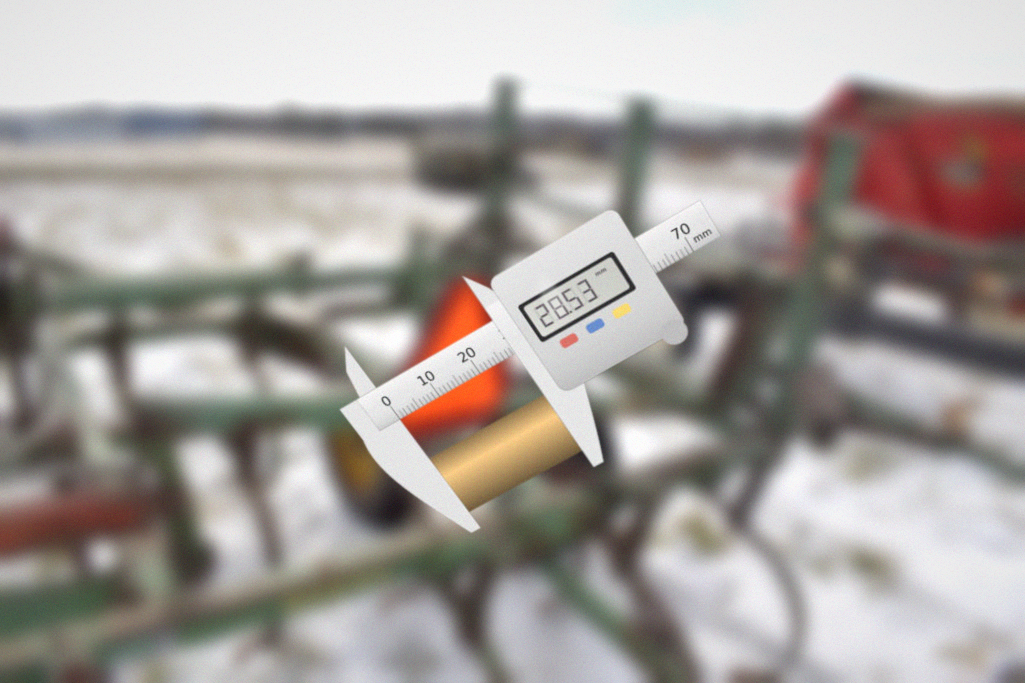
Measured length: 28.53 mm
